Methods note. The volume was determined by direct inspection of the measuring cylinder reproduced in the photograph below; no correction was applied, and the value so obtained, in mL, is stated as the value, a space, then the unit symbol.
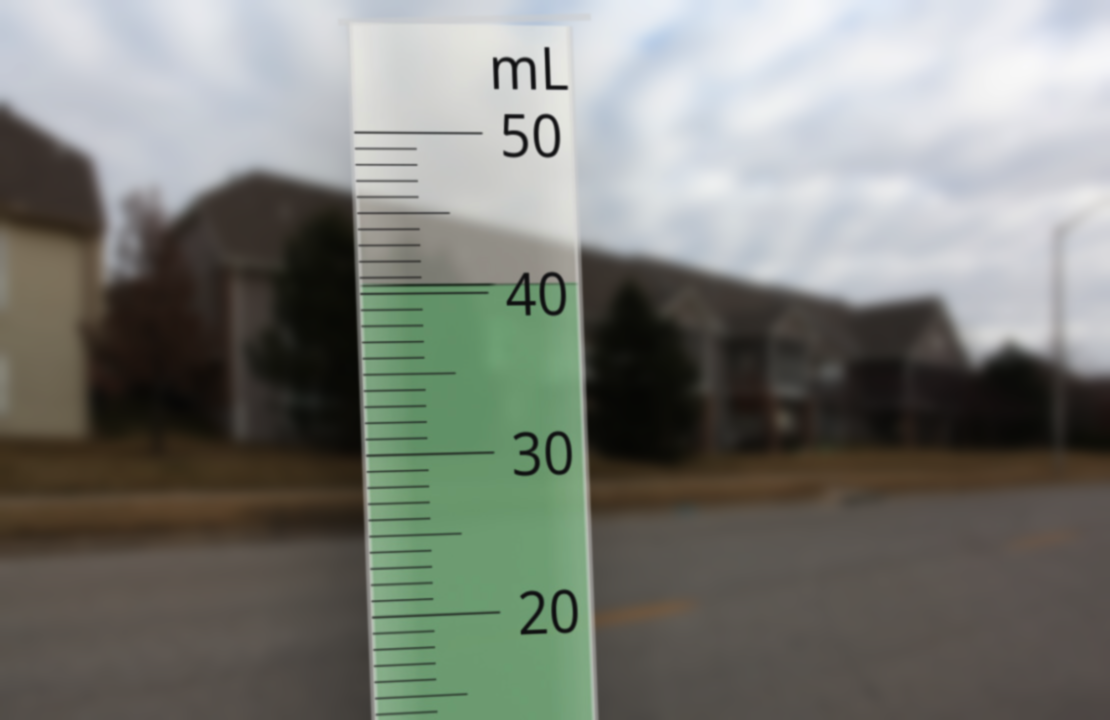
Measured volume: 40.5 mL
